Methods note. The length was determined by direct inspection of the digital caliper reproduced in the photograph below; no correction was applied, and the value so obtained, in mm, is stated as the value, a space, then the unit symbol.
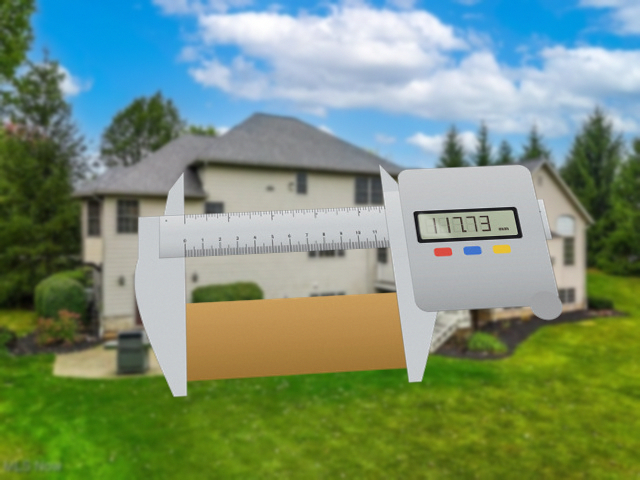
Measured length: 117.73 mm
